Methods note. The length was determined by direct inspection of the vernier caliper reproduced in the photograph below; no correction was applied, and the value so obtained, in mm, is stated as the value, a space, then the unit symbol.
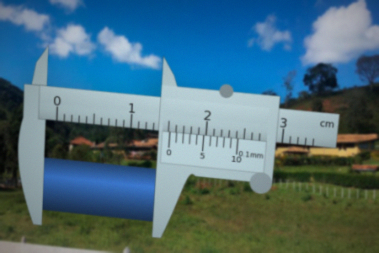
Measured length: 15.2 mm
